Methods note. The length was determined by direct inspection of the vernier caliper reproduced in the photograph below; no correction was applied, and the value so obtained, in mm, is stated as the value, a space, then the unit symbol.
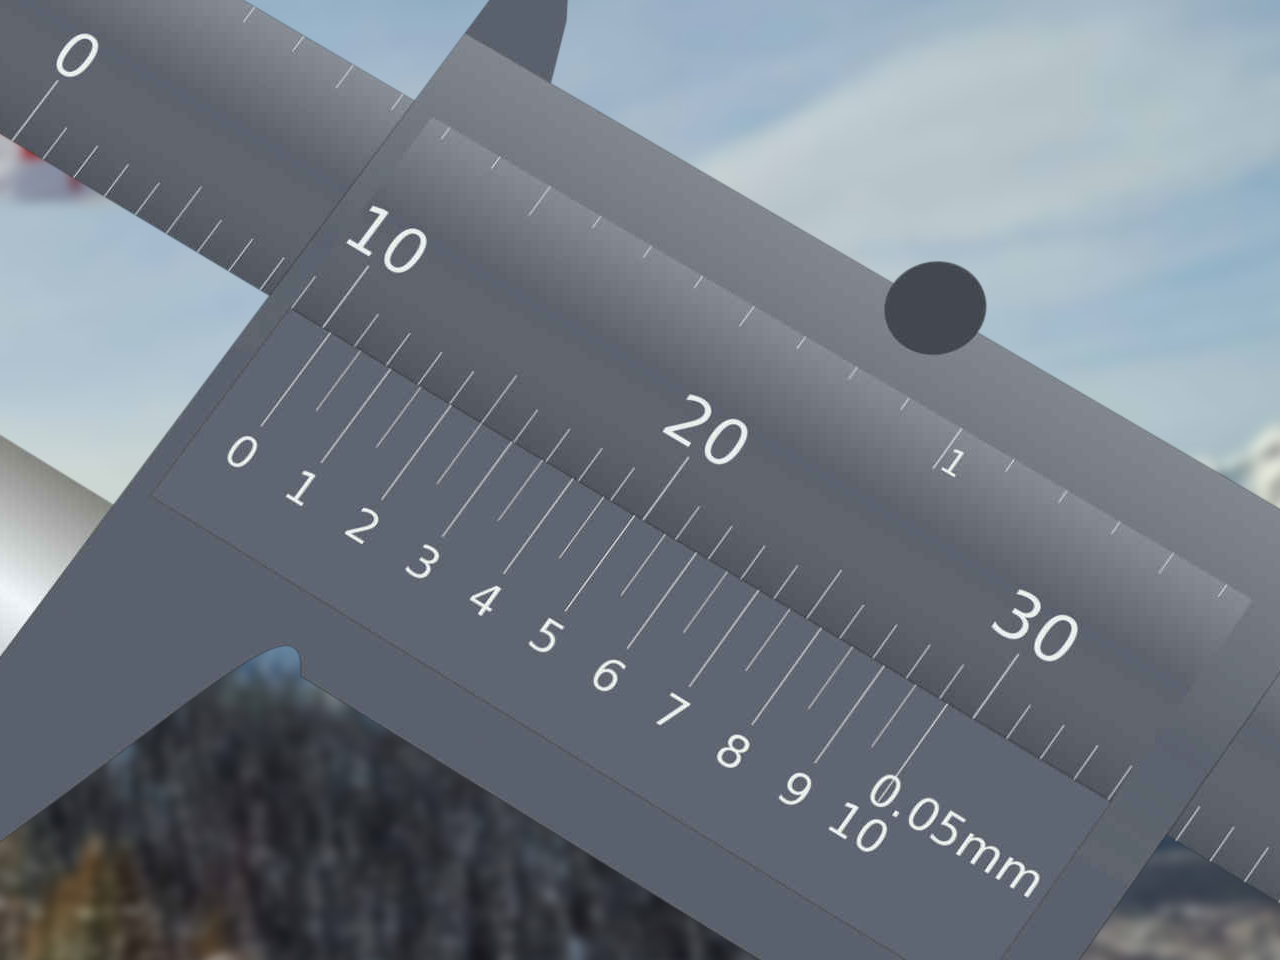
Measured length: 10.25 mm
